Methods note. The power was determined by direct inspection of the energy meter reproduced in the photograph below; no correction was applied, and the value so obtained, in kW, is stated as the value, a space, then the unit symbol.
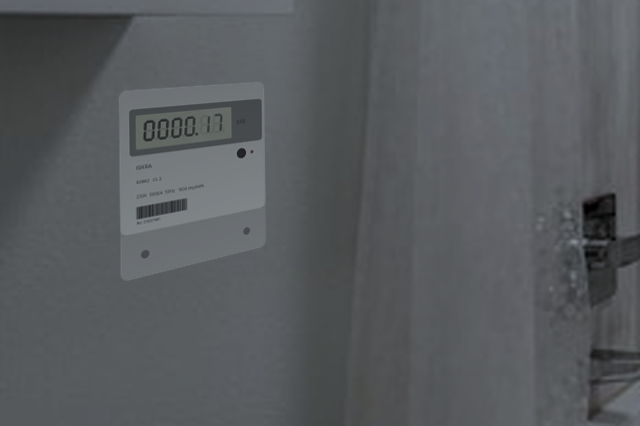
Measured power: 0.17 kW
